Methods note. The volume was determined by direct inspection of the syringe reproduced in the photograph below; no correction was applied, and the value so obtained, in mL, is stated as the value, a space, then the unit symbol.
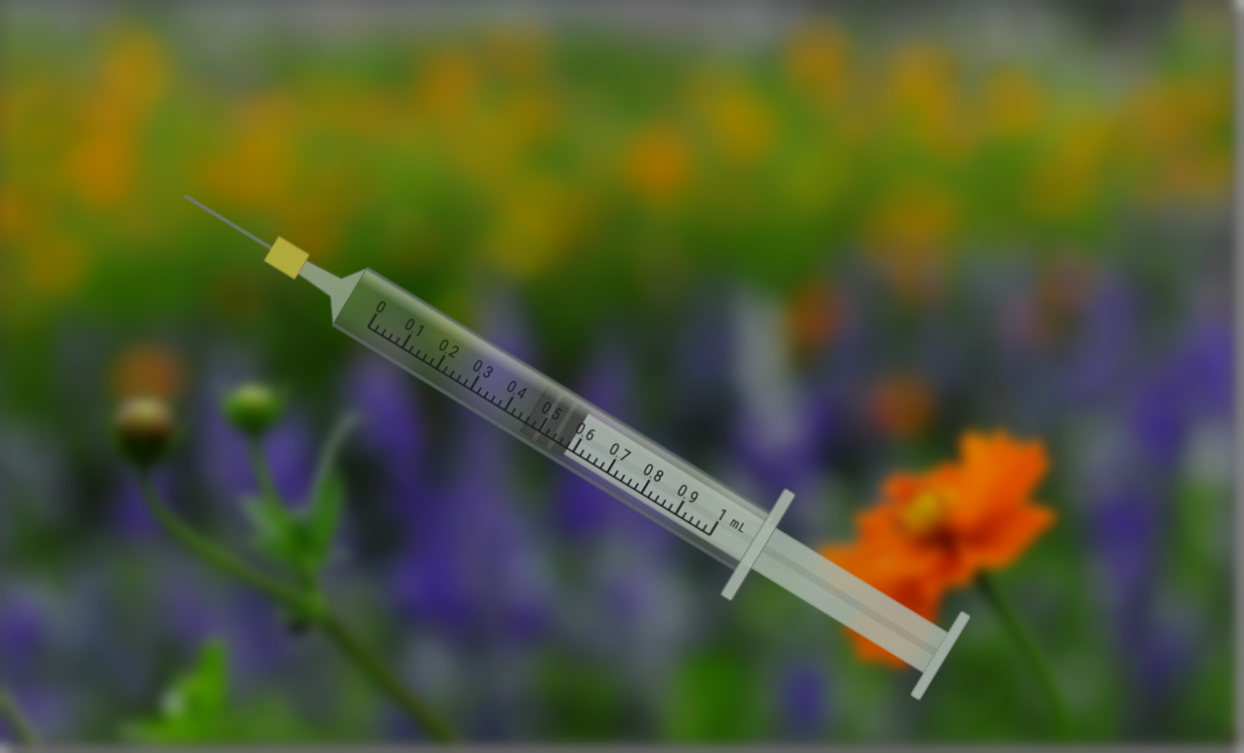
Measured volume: 0.46 mL
